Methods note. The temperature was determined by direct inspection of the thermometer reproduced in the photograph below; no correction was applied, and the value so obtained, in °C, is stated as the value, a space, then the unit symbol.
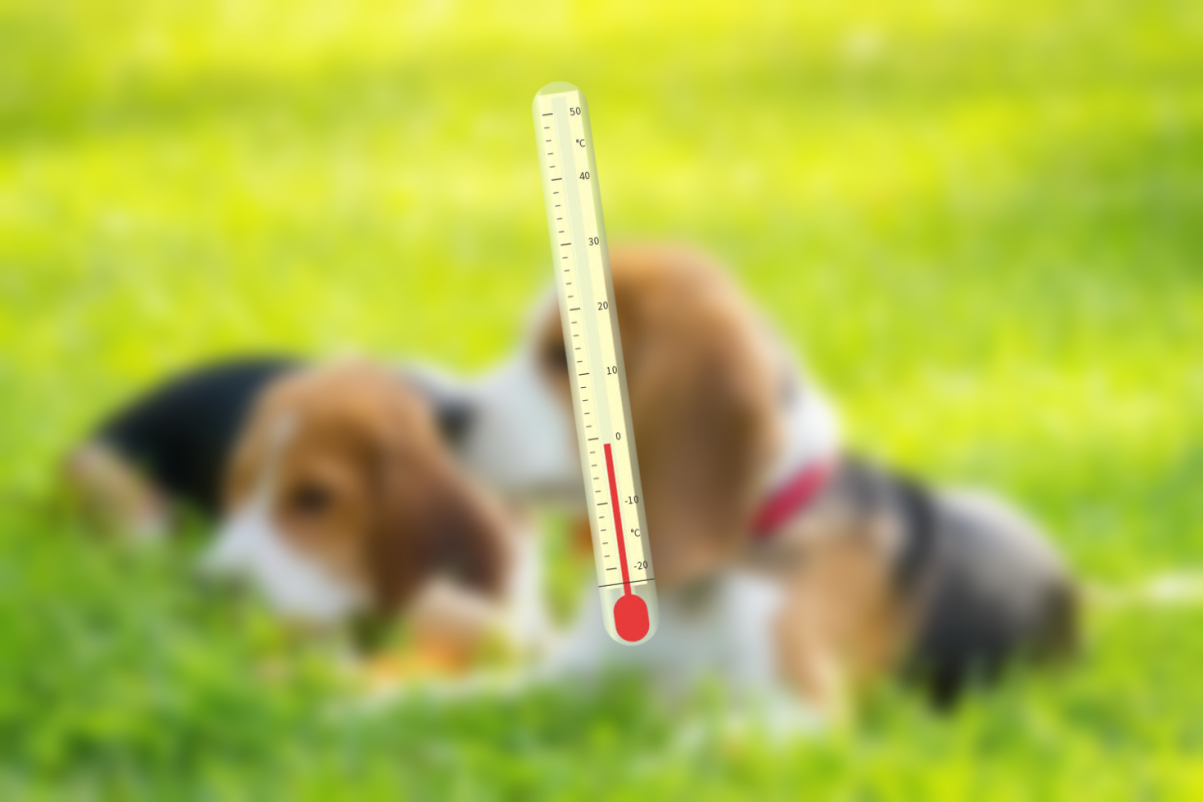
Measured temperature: -1 °C
